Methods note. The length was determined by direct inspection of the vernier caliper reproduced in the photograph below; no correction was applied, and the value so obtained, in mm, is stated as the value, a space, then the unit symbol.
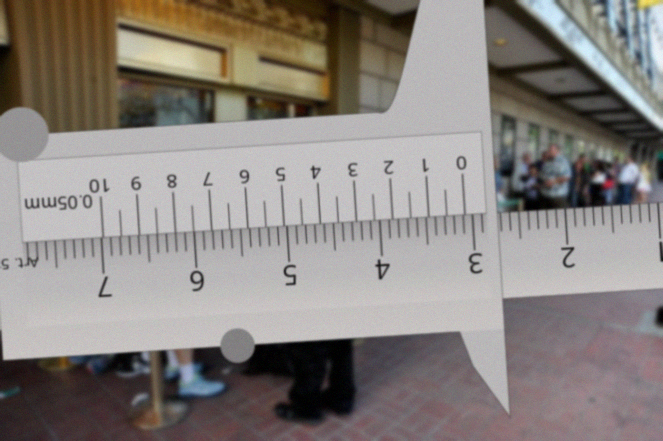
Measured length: 30.8 mm
